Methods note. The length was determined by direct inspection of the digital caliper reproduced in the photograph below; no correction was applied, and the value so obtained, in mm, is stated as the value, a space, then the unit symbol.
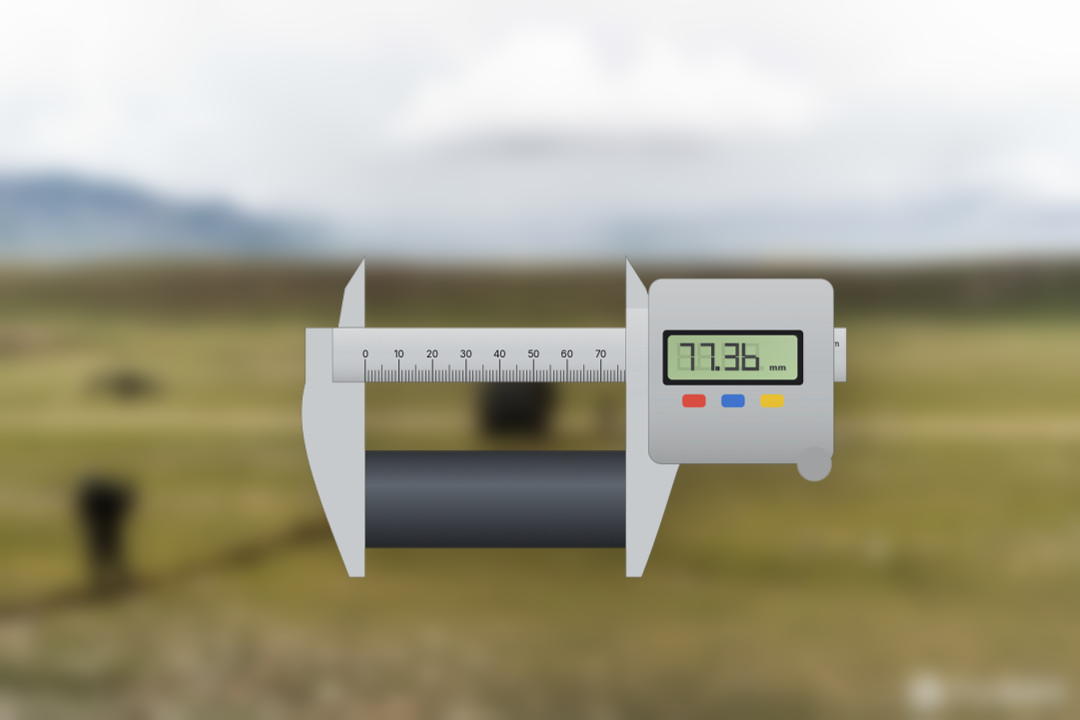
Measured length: 77.36 mm
